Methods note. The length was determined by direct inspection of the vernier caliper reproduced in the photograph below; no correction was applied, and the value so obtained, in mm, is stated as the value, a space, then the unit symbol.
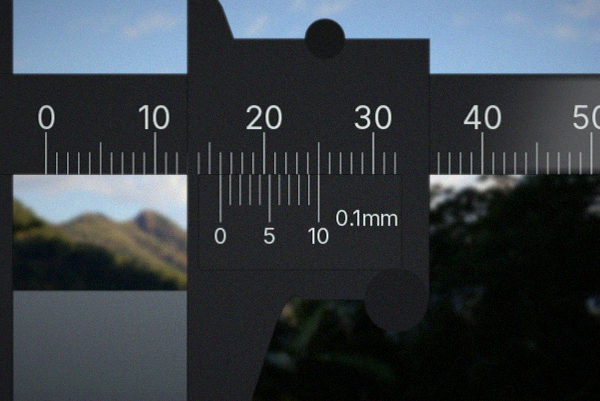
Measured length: 16.0 mm
